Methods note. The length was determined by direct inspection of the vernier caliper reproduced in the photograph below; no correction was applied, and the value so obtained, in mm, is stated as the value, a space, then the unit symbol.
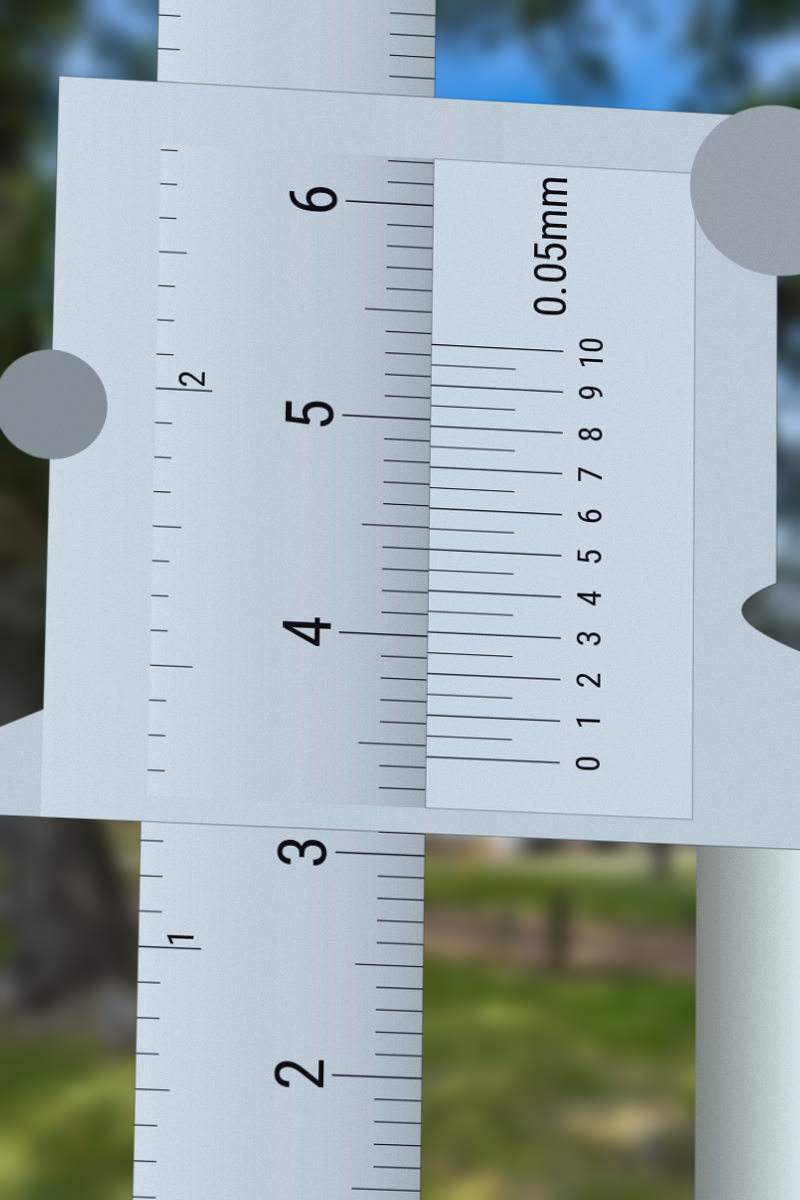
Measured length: 34.5 mm
